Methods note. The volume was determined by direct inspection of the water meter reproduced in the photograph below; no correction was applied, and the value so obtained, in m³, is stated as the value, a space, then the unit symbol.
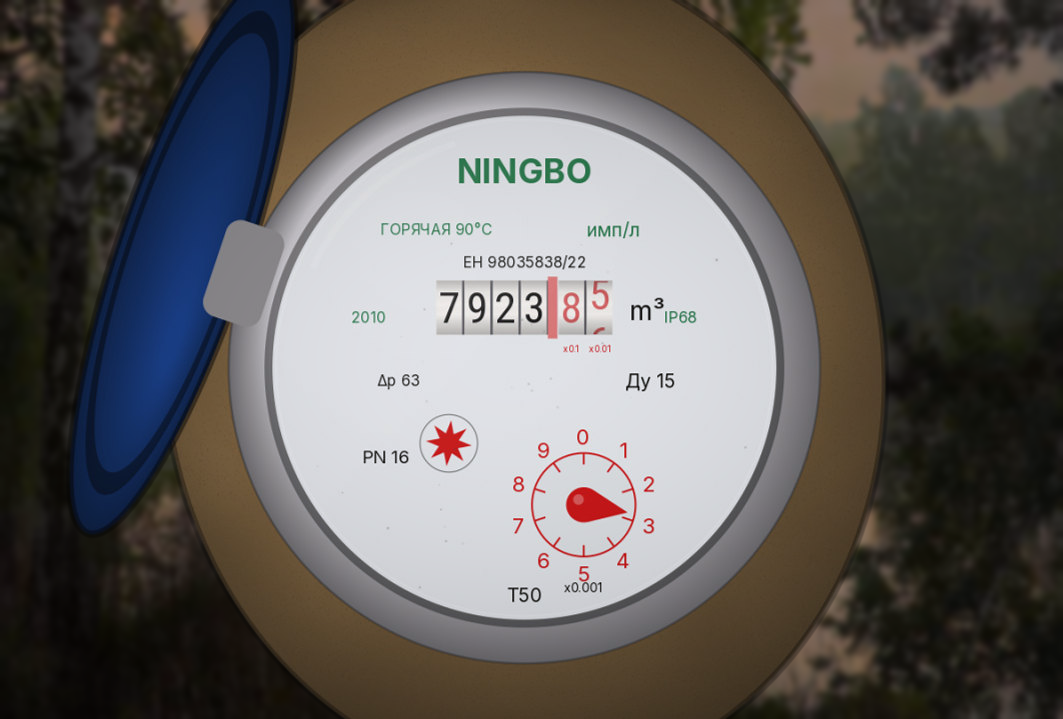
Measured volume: 7923.852 m³
